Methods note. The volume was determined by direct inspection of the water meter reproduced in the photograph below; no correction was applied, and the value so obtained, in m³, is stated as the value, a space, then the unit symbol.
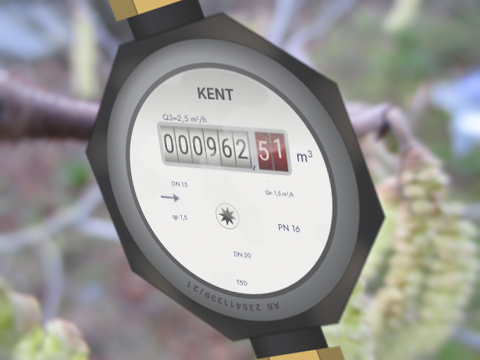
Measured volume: 962.51 m³
